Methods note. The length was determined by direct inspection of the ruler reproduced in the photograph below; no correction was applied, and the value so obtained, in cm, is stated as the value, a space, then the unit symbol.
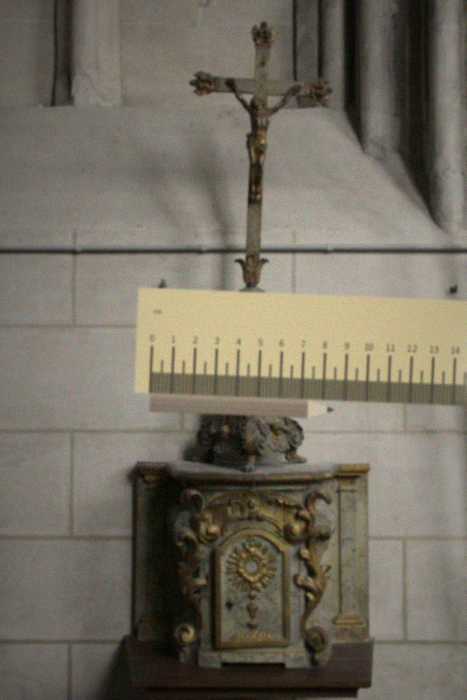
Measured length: 8.5 cm
